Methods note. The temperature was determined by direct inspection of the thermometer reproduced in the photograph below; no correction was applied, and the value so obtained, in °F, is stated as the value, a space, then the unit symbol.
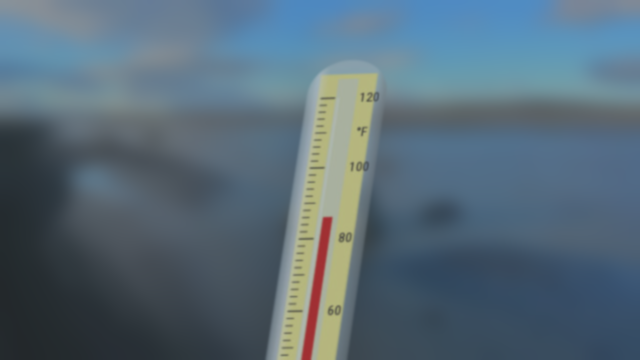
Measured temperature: 86 °F
